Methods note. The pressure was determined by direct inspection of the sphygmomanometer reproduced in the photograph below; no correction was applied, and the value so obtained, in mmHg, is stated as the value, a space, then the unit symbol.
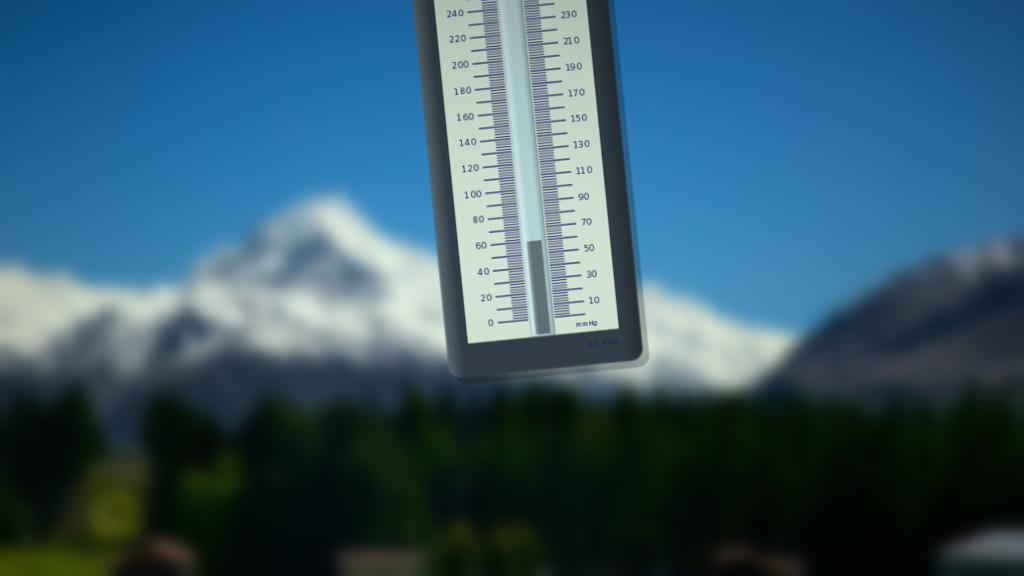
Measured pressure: 60 mmHg
